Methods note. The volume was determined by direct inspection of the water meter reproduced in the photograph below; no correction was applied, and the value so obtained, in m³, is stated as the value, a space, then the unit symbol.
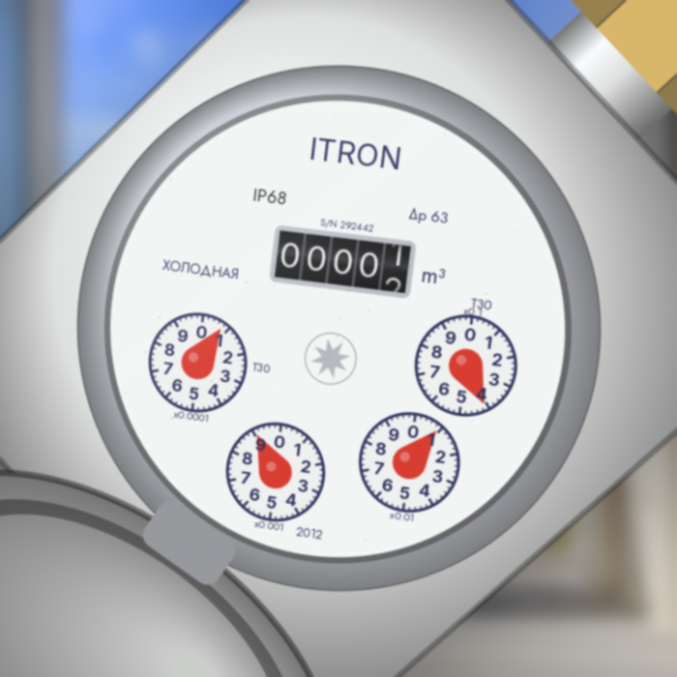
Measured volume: 1.4090 m³
